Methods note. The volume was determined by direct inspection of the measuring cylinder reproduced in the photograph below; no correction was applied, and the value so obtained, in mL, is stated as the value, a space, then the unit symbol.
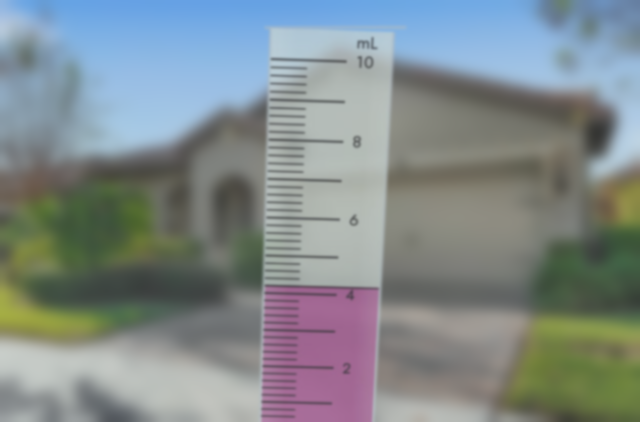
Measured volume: 4.2 mL
